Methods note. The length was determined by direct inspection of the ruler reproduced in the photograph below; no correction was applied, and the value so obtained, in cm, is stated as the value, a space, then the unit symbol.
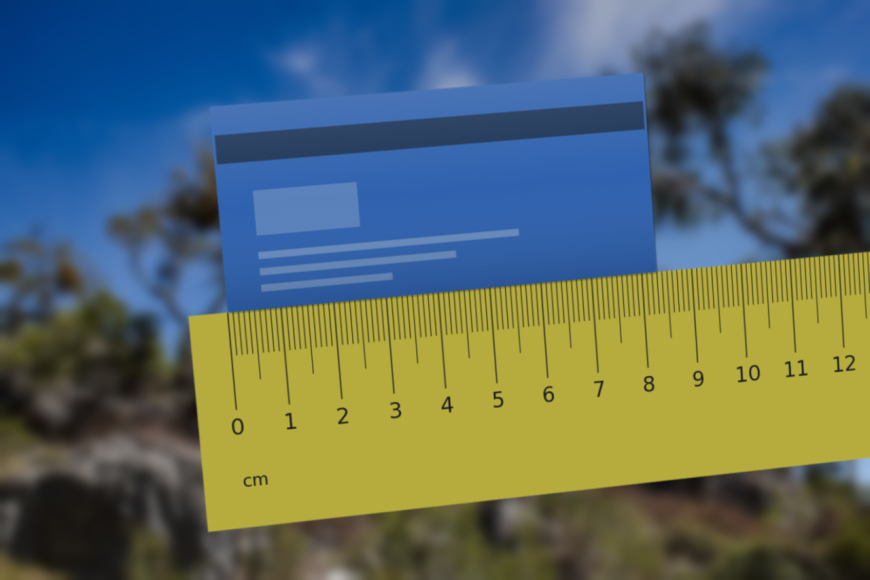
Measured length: 8.3 cm
